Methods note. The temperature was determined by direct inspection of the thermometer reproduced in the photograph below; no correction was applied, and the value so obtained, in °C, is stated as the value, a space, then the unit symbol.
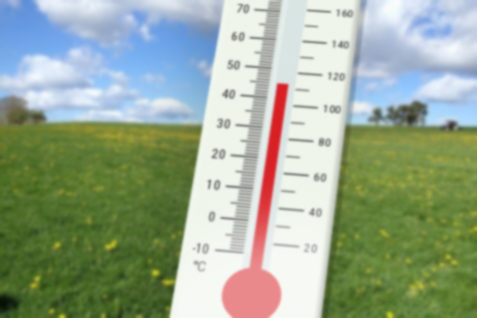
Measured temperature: 45 °C
